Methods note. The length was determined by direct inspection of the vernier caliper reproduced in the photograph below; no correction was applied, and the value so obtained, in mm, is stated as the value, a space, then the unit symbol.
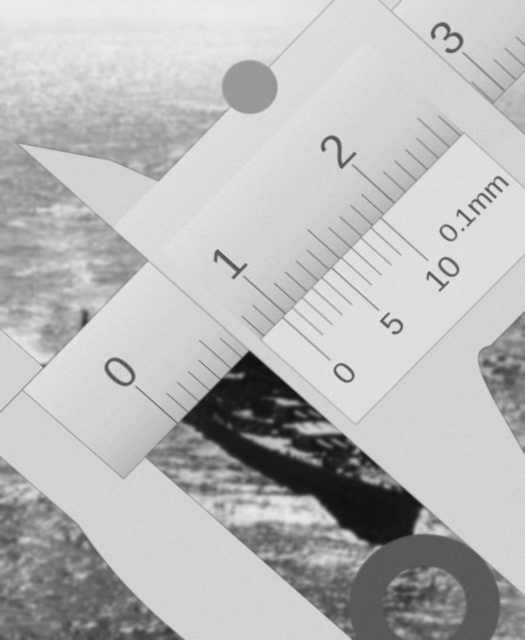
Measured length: 9.7 mm
